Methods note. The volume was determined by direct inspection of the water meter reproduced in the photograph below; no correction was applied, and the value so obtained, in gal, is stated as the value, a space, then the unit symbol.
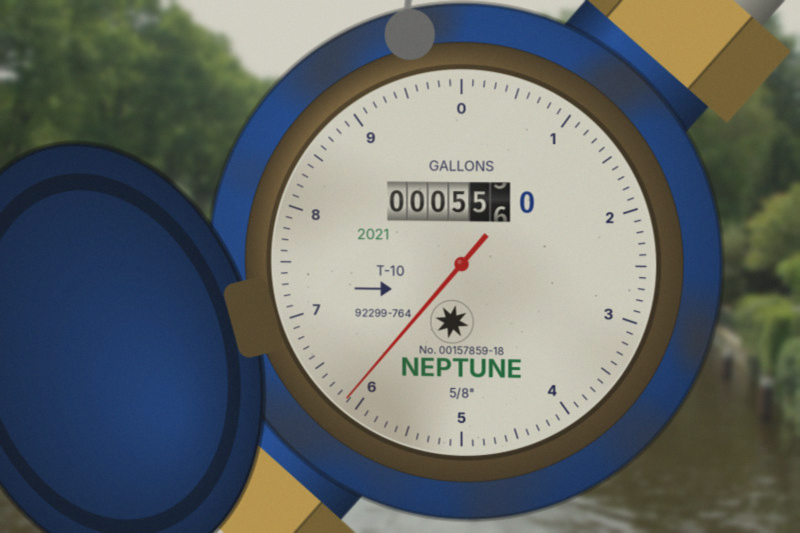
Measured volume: 5556.1 gal
